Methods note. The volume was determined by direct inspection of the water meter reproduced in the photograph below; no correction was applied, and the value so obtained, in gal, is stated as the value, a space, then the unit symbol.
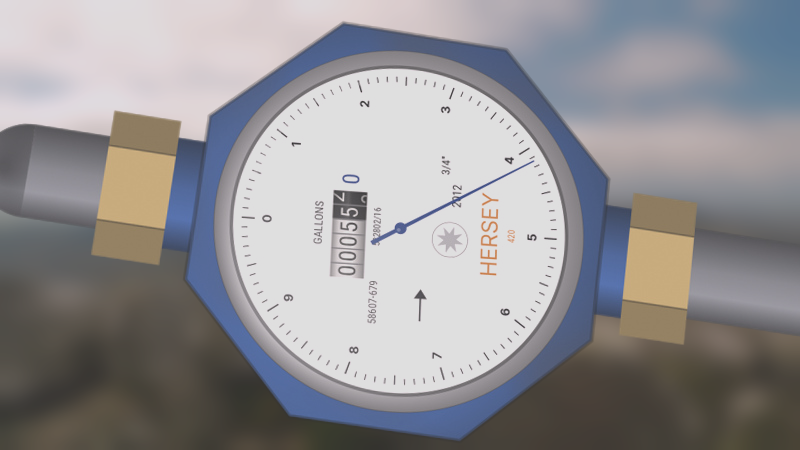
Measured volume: 5524.1 gal
